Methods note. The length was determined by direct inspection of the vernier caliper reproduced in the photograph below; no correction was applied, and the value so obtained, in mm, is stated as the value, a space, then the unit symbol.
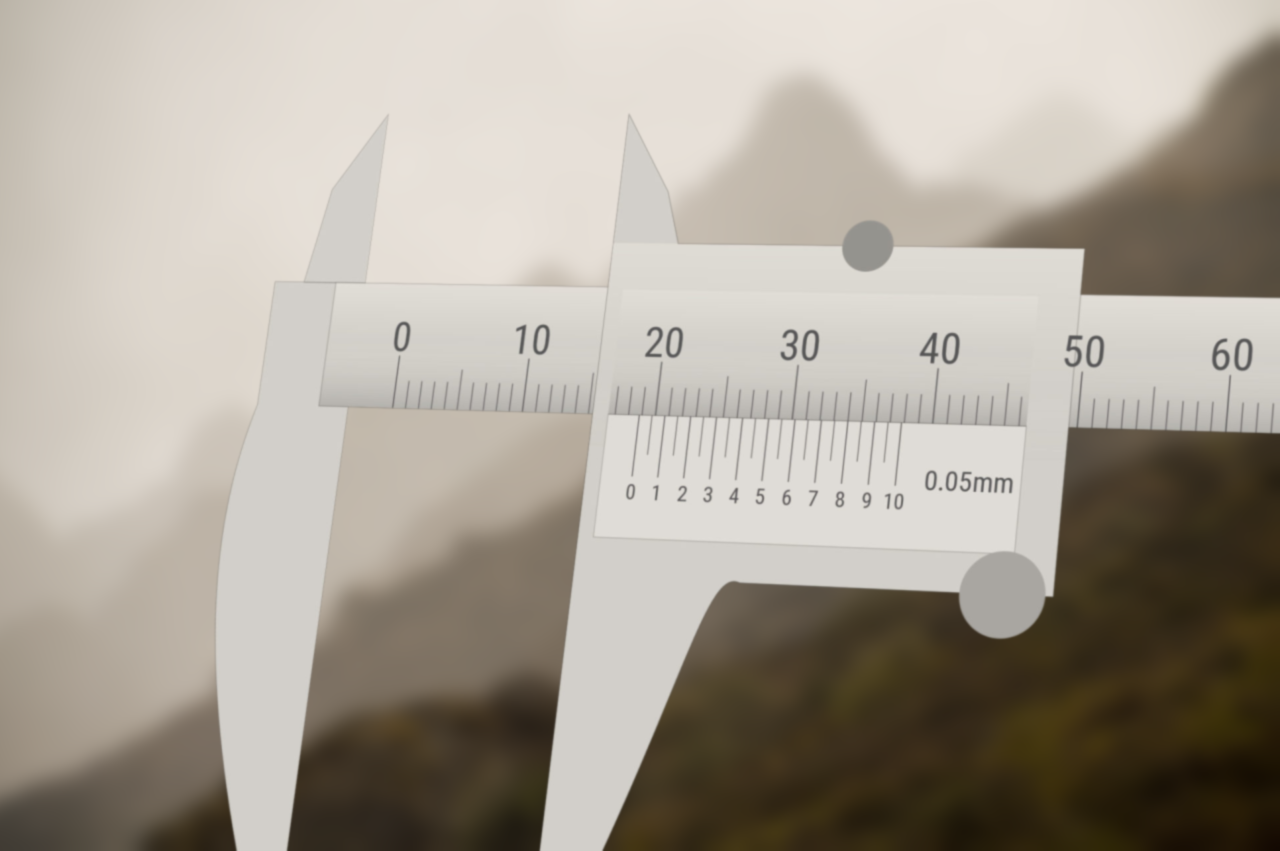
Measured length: 18.8 mm
